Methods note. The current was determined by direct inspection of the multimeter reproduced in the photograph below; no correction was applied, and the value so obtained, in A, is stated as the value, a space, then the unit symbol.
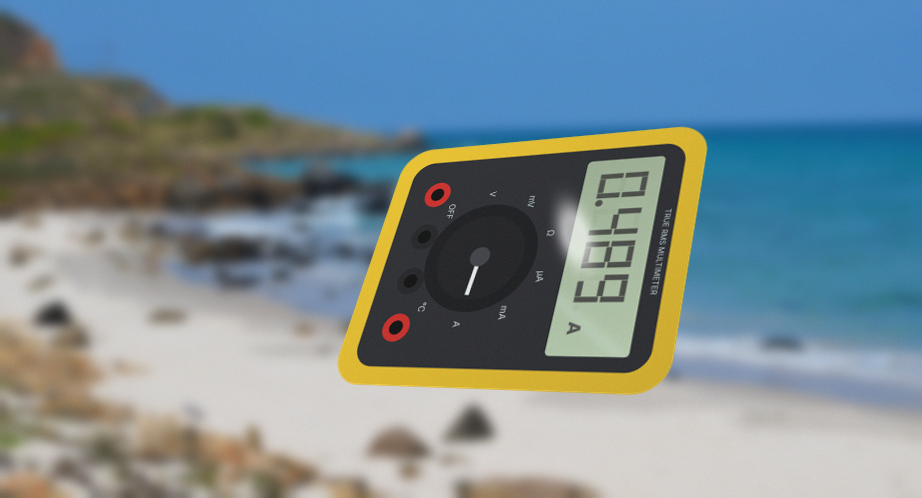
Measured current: 0.489 A
